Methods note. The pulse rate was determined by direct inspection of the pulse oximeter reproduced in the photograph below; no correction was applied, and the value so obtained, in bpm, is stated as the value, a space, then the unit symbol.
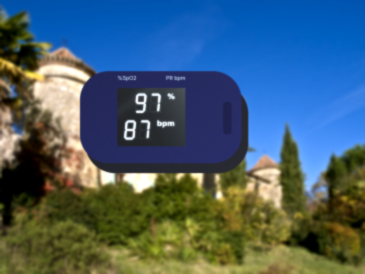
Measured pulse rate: 87 bpm
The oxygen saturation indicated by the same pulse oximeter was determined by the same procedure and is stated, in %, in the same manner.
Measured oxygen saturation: 97 %
